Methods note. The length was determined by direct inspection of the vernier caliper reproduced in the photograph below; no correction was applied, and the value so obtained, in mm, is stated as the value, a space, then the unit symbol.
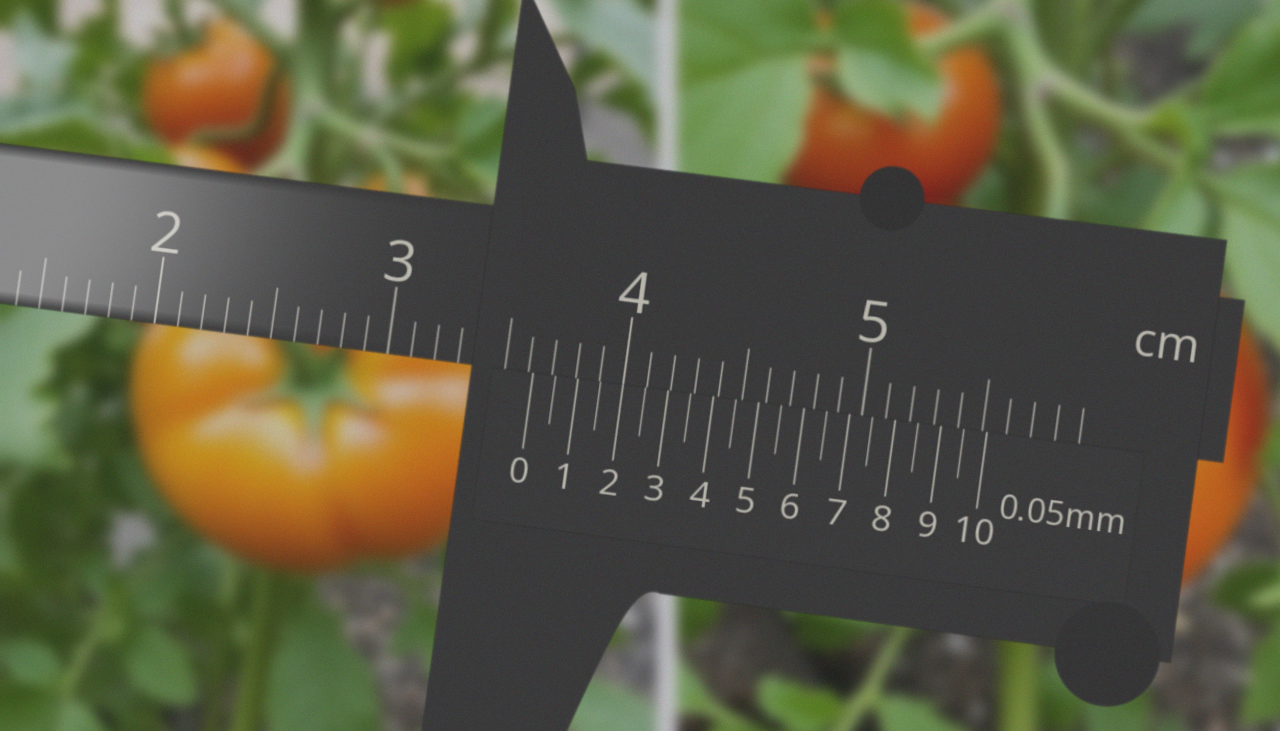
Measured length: 36.2 mm
